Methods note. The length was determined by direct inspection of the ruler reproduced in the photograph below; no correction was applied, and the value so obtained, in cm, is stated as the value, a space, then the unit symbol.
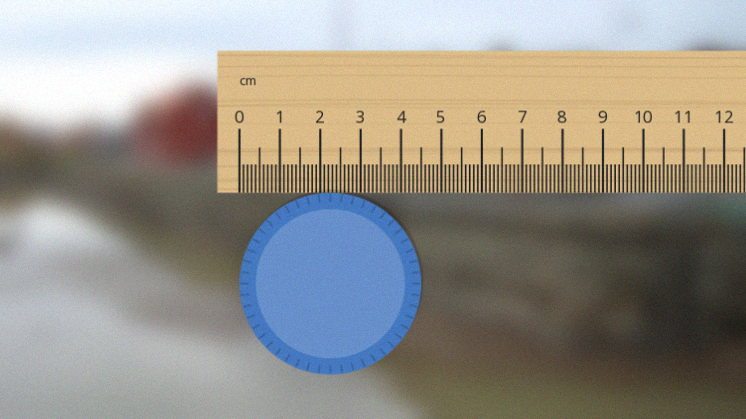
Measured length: 4.5 cm
